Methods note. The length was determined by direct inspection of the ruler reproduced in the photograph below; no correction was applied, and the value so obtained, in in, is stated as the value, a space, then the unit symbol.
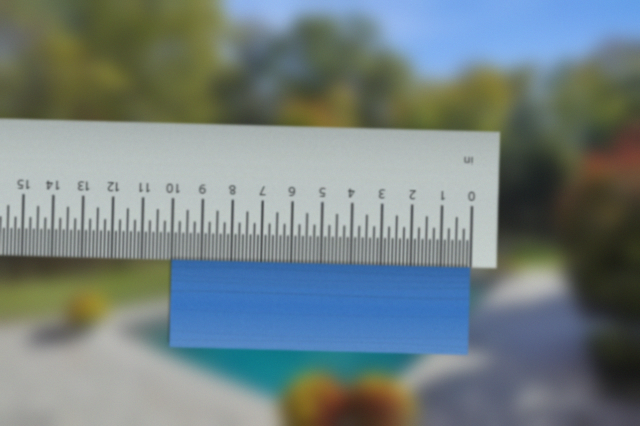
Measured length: 10 in
